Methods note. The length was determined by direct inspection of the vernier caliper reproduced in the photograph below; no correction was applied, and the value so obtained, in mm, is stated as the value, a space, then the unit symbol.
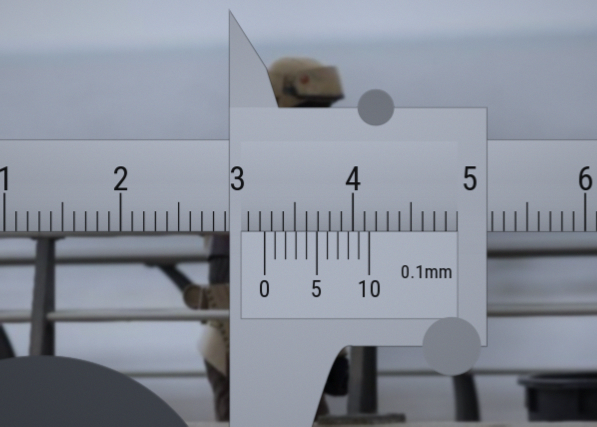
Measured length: 32.4 mm
